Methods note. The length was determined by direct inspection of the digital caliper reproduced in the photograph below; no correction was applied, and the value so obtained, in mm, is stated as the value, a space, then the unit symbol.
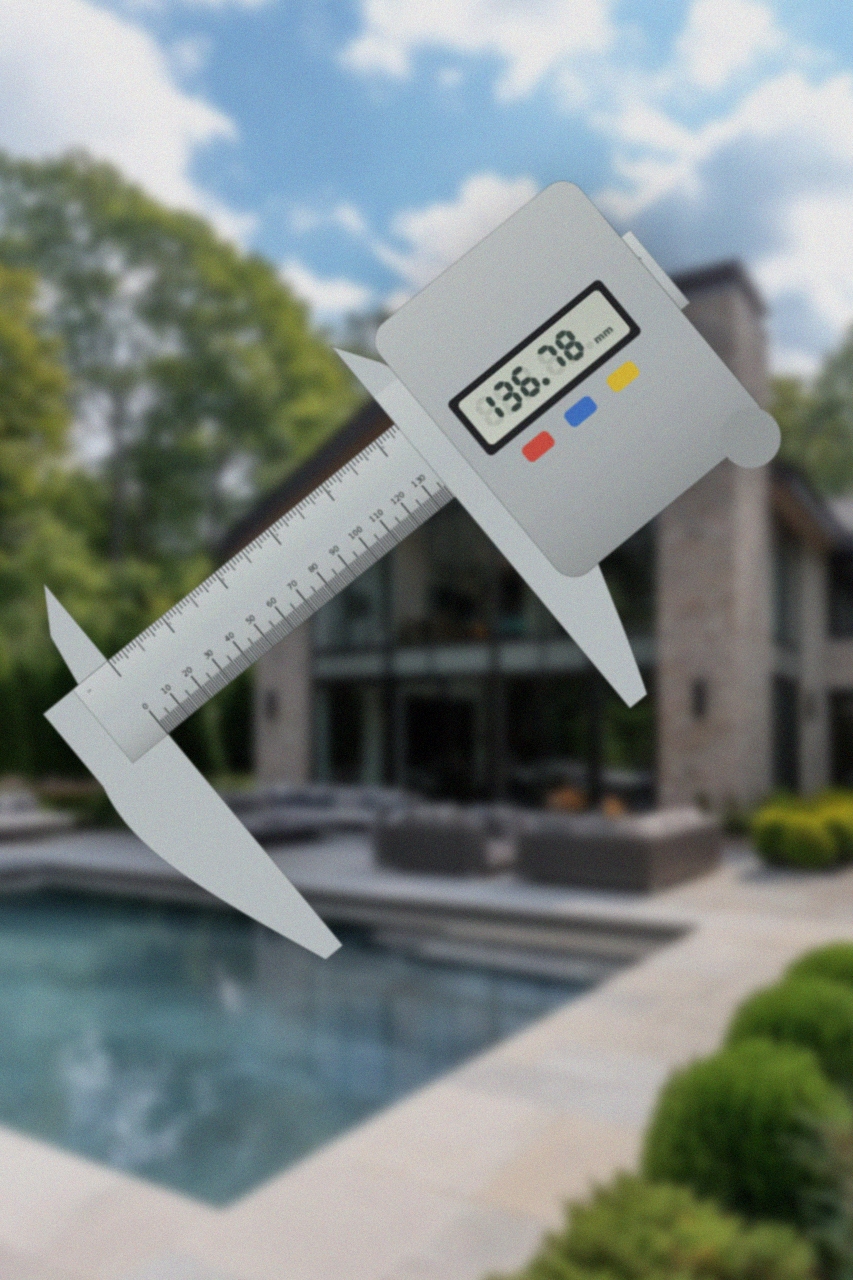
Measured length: 136.78 mm
